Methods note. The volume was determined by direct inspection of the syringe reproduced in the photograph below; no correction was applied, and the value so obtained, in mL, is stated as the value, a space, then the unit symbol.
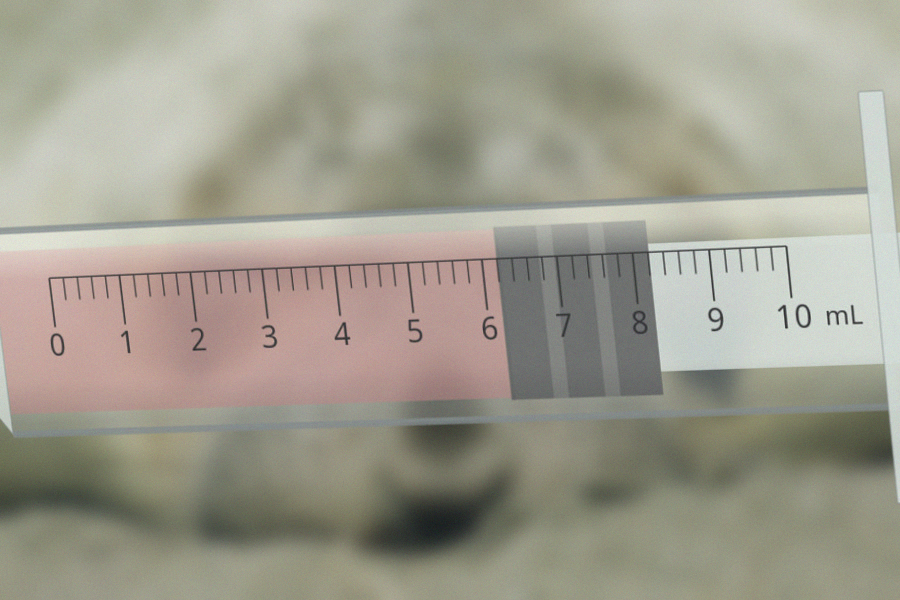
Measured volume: 6.2 mL
